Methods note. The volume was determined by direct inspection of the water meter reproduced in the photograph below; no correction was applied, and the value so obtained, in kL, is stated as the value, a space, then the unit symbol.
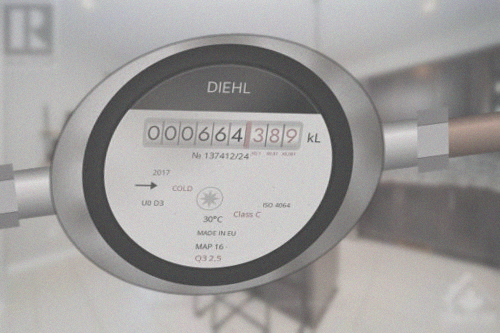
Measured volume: 664.389 kL
